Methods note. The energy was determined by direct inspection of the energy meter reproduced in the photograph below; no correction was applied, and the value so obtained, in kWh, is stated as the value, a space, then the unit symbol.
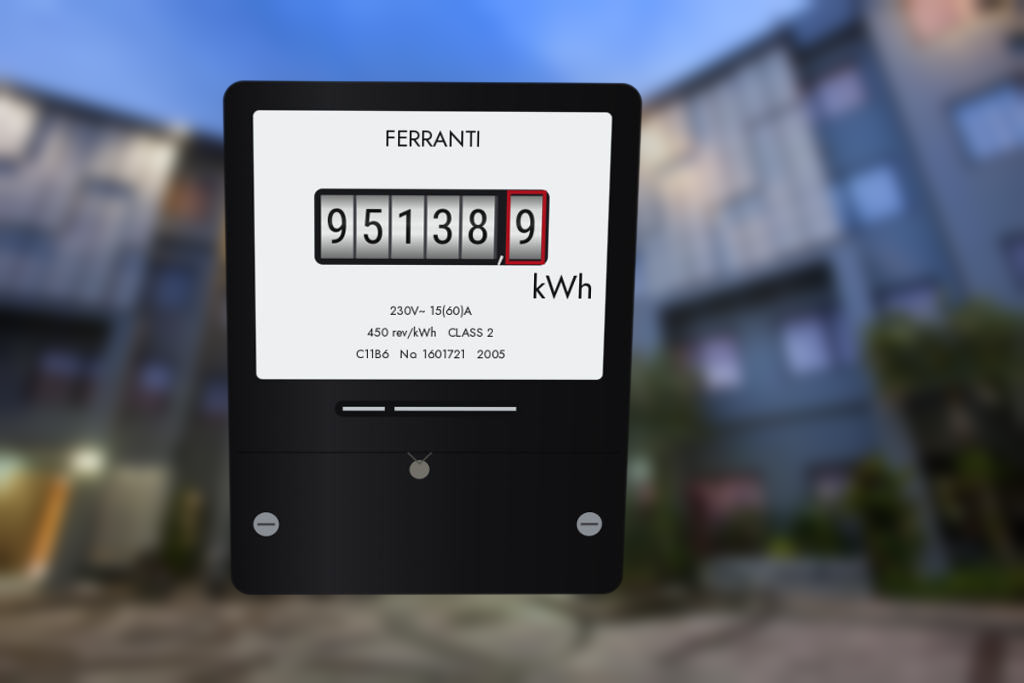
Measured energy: 95138.9 kWh
